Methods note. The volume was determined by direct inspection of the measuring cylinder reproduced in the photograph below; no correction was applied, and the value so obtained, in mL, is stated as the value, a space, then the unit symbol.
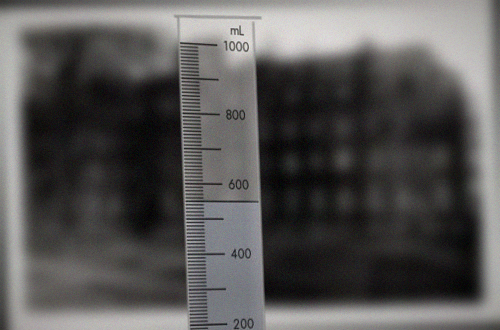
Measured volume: 550 mL
